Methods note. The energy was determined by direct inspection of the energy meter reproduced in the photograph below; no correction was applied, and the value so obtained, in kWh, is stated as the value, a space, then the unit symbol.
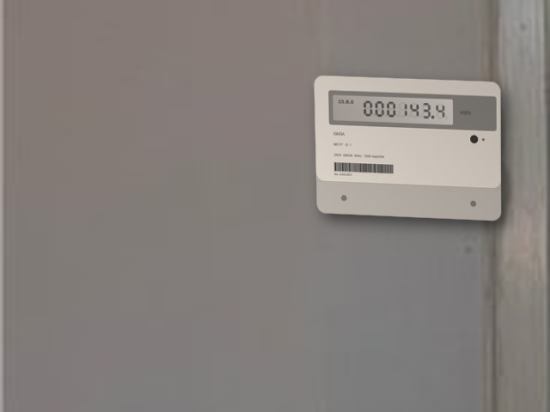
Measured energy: 143.4 kWh
